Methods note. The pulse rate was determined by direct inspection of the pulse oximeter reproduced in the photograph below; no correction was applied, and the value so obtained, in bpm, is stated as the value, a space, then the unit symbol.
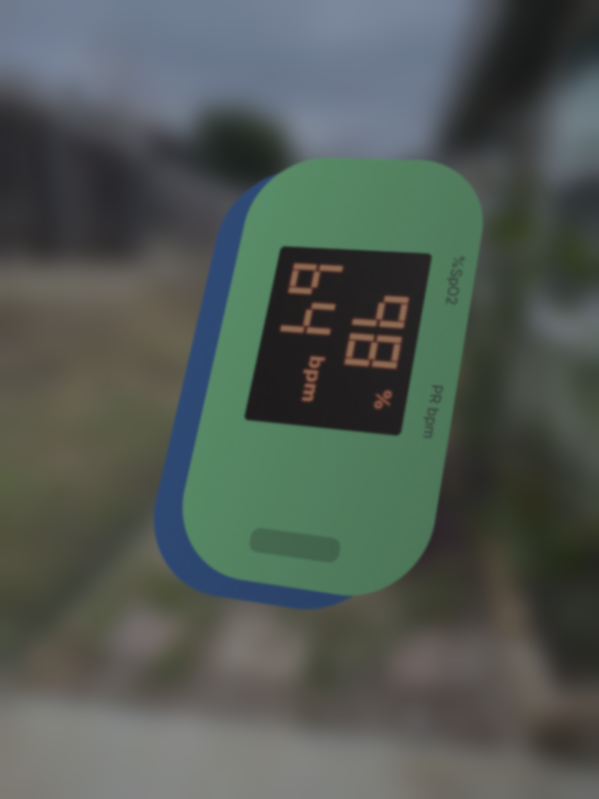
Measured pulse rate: 64 bpm
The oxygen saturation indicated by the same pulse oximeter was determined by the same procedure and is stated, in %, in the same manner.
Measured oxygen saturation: 98 %
